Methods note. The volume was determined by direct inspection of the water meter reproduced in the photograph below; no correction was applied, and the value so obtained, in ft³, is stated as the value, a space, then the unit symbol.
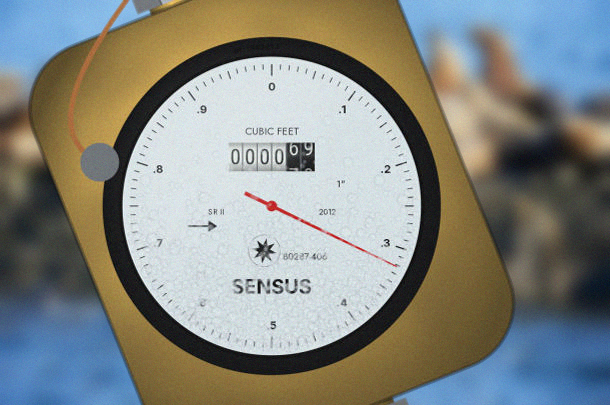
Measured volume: 69.32 ft³
